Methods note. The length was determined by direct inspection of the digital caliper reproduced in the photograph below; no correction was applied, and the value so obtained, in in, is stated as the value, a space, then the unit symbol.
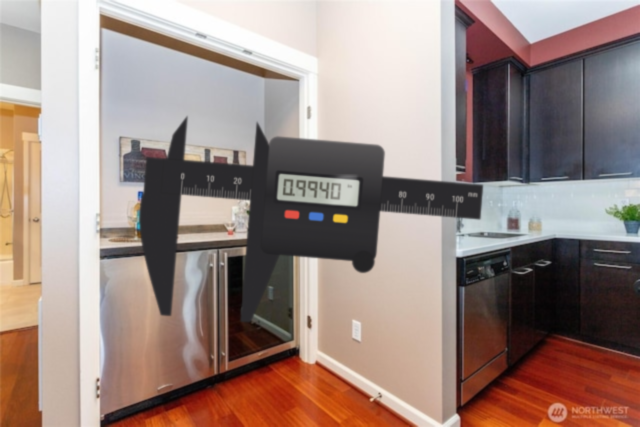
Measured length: 0.9940 in
